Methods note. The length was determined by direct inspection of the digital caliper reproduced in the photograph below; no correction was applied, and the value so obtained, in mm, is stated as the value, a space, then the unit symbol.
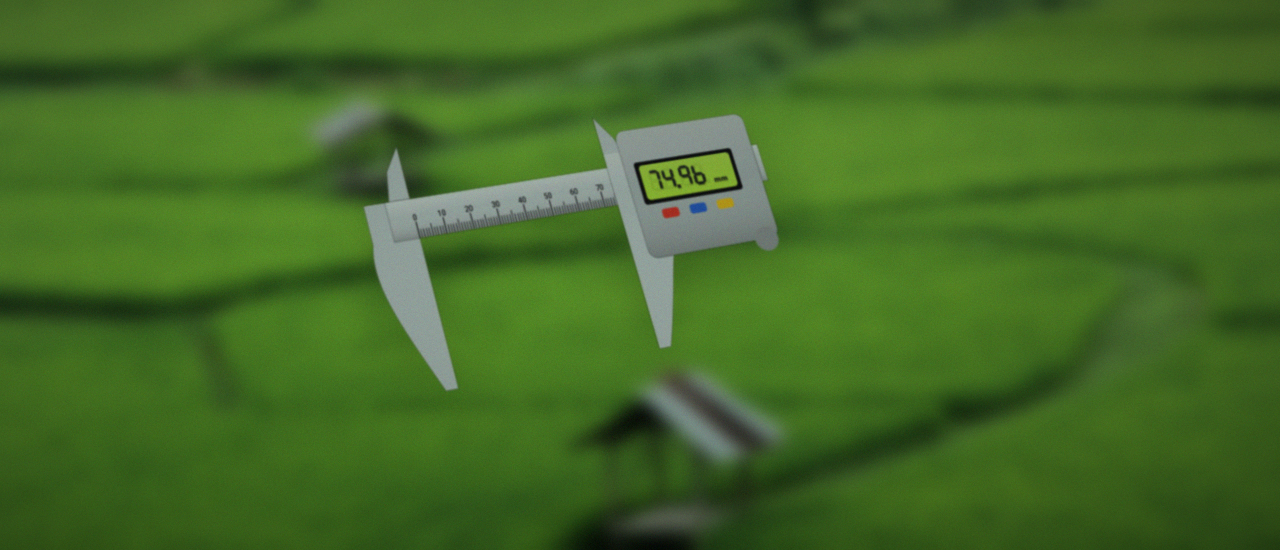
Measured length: 74.96 mm
